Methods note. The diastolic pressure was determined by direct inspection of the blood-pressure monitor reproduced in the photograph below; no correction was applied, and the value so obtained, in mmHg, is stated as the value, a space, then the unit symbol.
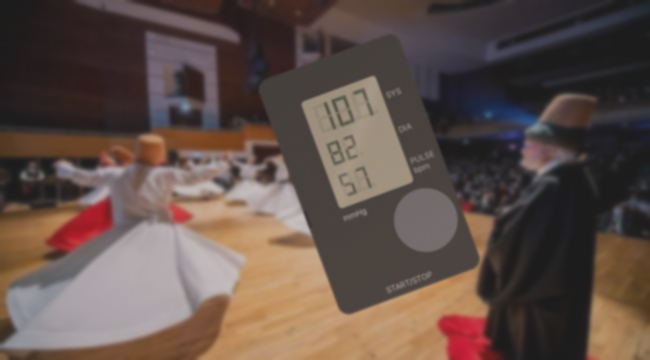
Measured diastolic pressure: 82 mmHg
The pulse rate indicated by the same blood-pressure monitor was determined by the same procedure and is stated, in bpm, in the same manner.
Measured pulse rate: 57 bpm
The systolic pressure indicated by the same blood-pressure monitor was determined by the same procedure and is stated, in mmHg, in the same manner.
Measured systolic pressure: 107 mmHg
